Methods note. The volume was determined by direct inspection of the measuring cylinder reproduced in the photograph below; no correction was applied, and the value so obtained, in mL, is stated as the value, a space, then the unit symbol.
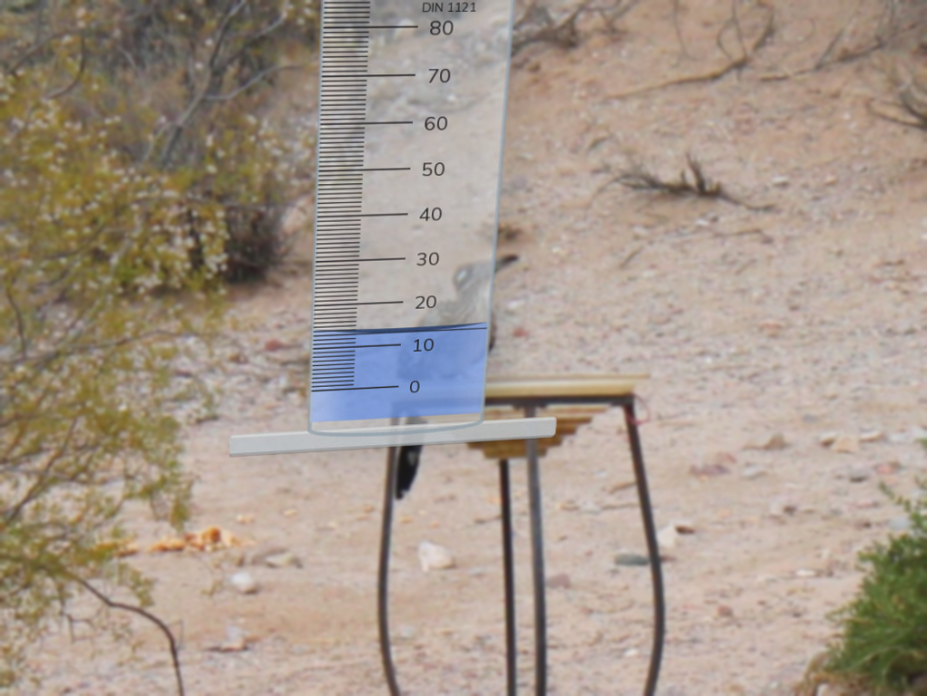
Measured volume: 13 mL
